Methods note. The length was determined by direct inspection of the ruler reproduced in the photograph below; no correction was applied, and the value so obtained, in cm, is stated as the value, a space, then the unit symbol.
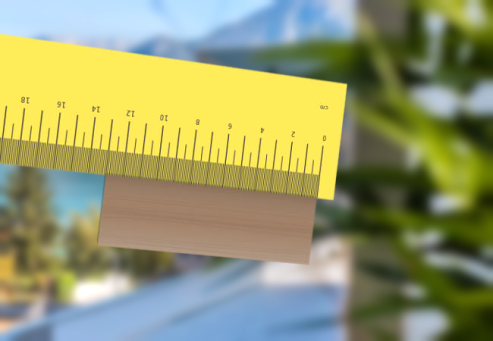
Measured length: 13 cm
